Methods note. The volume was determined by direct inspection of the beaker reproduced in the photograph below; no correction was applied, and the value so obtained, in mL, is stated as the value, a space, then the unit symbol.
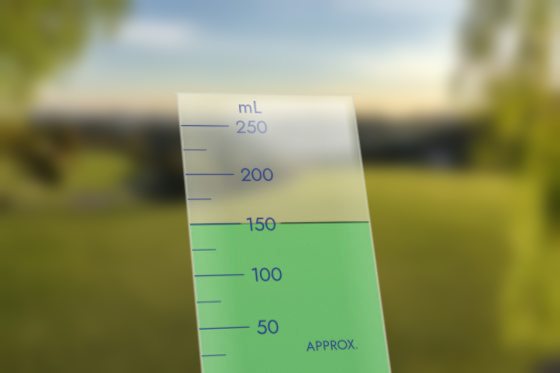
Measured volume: 150 mL
